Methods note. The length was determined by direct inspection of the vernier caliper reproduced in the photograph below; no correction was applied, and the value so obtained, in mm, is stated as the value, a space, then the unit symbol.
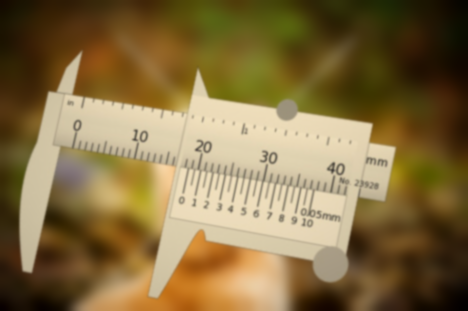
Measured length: 18.5 mm
